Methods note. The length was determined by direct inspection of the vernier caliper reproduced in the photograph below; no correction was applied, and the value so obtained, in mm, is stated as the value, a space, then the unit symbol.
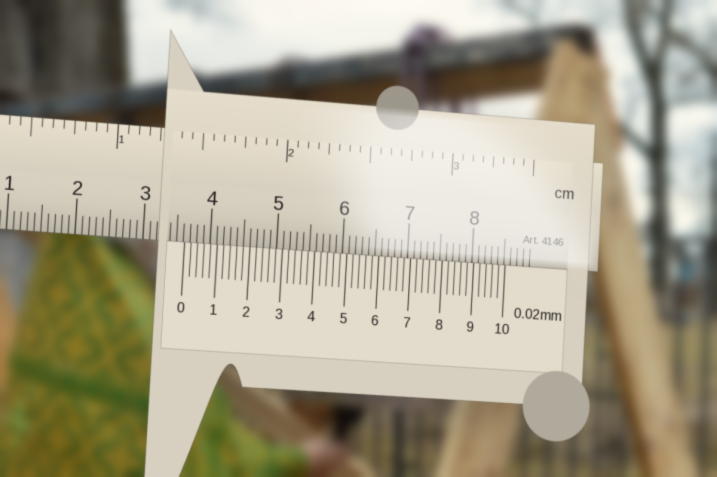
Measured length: 36.2 mm
